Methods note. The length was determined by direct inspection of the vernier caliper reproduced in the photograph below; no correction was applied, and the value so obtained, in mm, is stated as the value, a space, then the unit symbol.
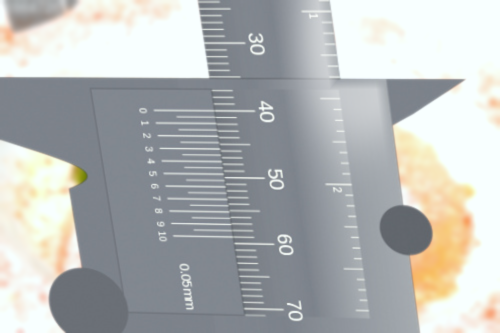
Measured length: 40.0 mm
